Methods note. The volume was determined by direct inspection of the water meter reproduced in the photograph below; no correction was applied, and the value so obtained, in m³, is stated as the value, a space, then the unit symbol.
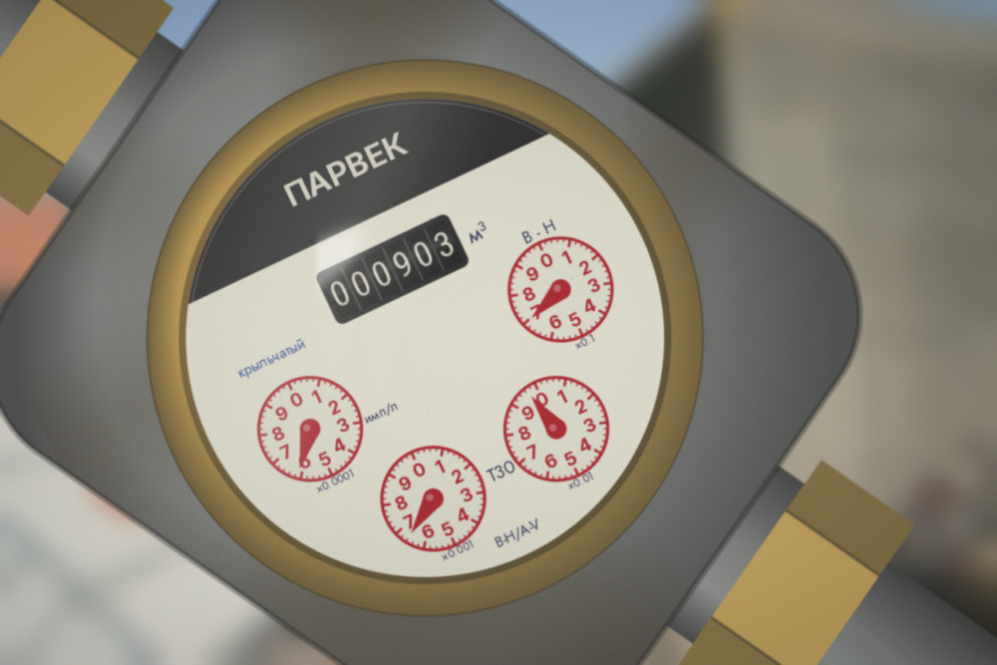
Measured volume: 903.6966 m³
